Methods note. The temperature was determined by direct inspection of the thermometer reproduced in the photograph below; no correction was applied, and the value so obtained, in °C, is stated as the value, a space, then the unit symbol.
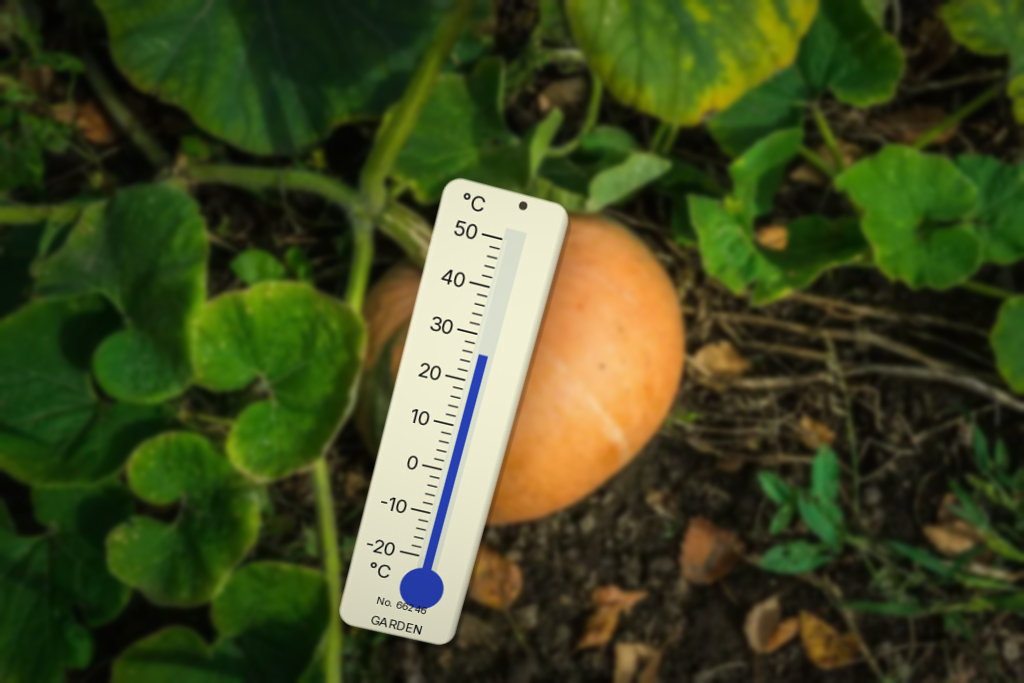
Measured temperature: 26 °C
